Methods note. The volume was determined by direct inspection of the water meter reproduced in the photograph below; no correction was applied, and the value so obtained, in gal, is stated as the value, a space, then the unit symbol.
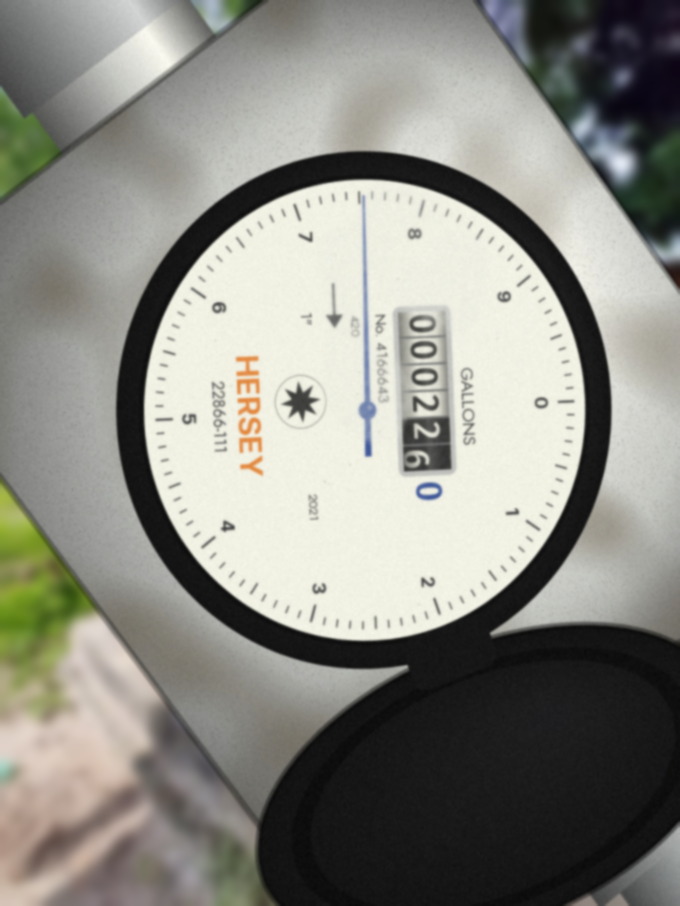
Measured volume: 2257.5 gal
